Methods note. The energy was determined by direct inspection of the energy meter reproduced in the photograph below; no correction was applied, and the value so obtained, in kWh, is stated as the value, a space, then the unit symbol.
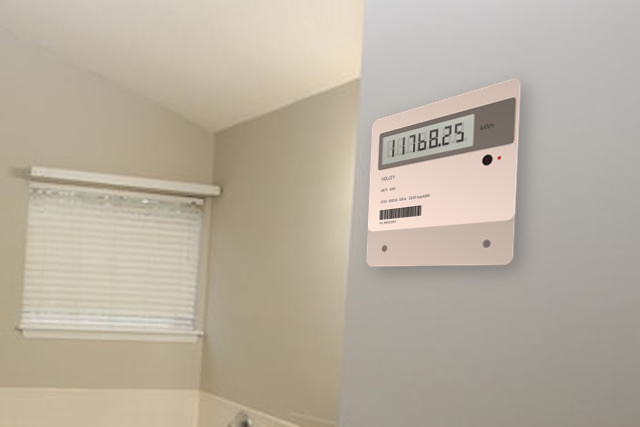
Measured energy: 11768.25 kWh
